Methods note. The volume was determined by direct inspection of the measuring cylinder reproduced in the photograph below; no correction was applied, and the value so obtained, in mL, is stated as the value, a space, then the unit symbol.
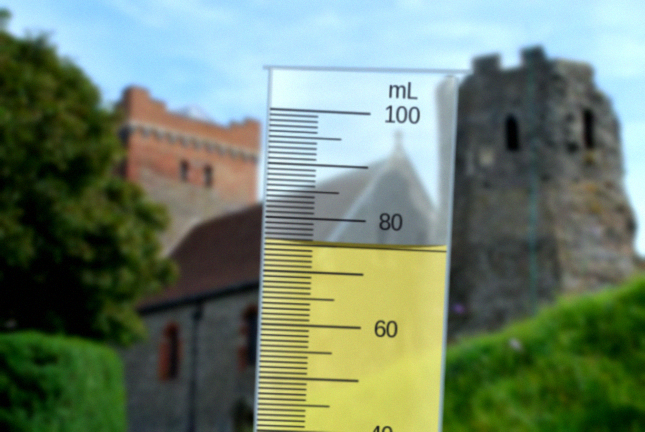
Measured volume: 75 mL
